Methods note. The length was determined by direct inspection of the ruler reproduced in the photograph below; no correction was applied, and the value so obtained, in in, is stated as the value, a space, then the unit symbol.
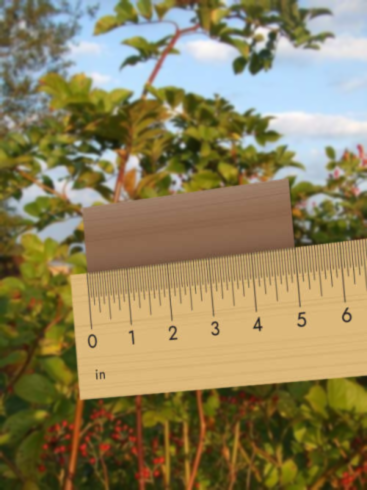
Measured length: 5 in
